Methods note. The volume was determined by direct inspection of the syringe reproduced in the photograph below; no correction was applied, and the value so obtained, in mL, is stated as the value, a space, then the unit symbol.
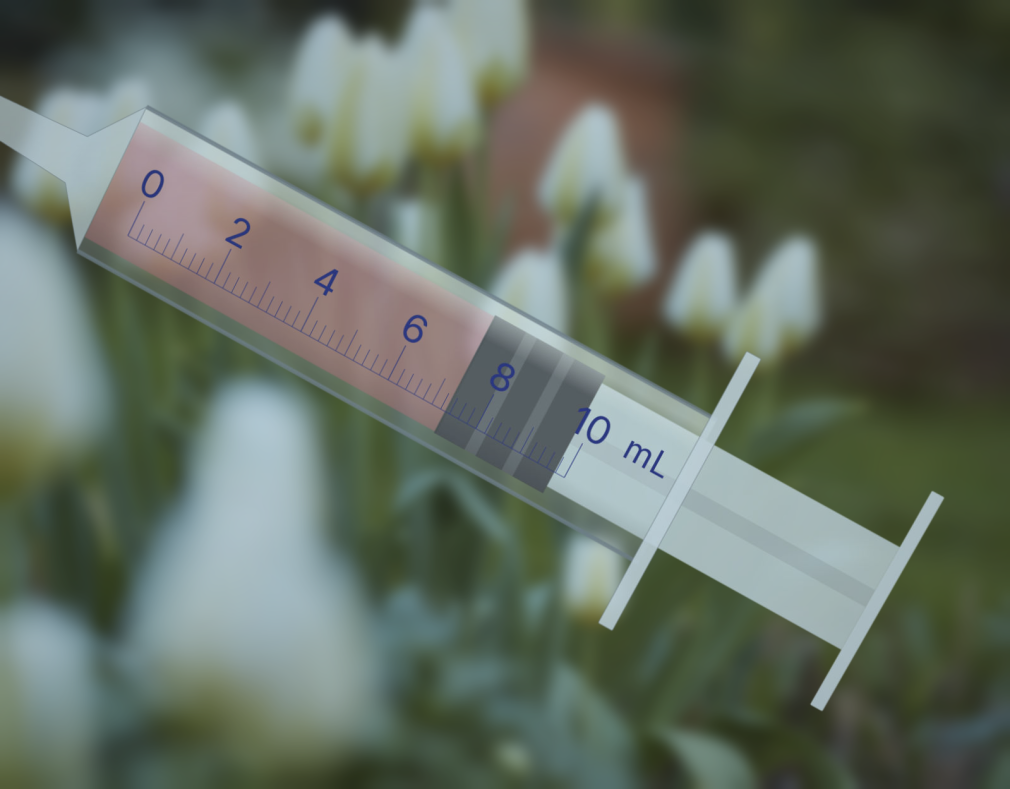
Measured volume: 7.3 mL
